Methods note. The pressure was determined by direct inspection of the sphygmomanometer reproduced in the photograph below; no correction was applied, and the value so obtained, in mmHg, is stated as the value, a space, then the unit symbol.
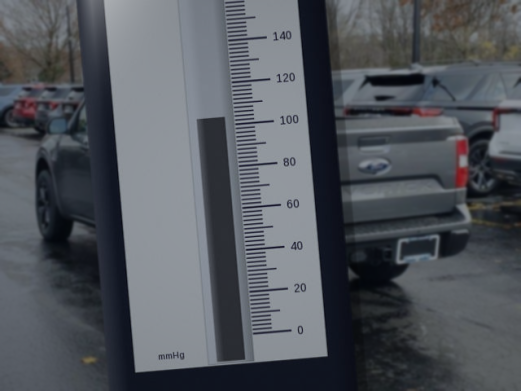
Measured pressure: 104 mmHg
